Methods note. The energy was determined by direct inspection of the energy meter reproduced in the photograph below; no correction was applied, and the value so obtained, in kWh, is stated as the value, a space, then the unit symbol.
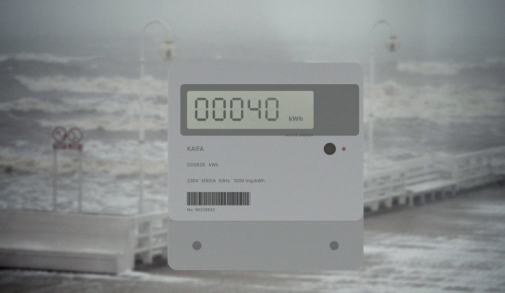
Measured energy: 40 kWh
